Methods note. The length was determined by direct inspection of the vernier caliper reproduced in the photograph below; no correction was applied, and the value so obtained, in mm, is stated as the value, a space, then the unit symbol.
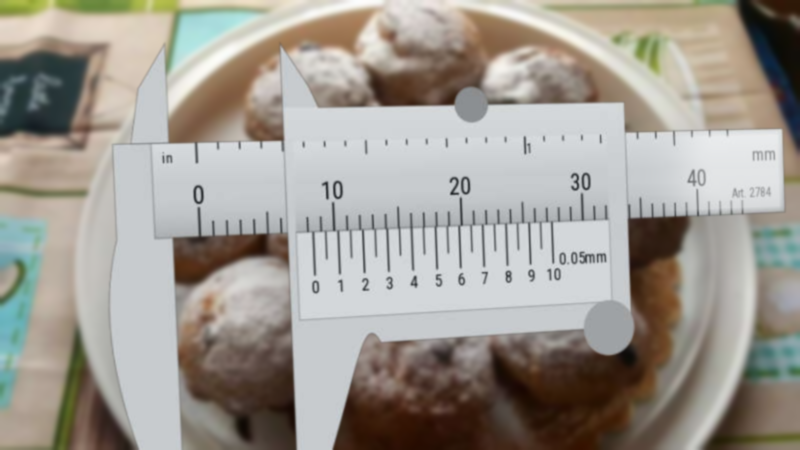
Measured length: 8.4 mm
